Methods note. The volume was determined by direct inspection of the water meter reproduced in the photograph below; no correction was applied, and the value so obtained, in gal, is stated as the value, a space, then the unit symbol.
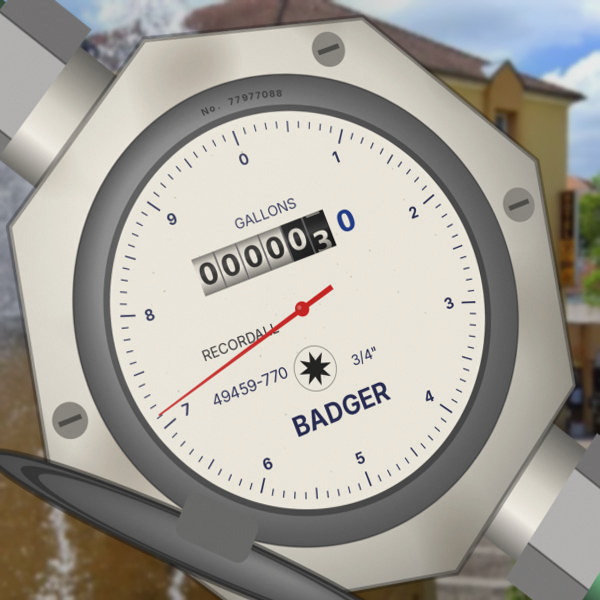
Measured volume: 27.1 gal
